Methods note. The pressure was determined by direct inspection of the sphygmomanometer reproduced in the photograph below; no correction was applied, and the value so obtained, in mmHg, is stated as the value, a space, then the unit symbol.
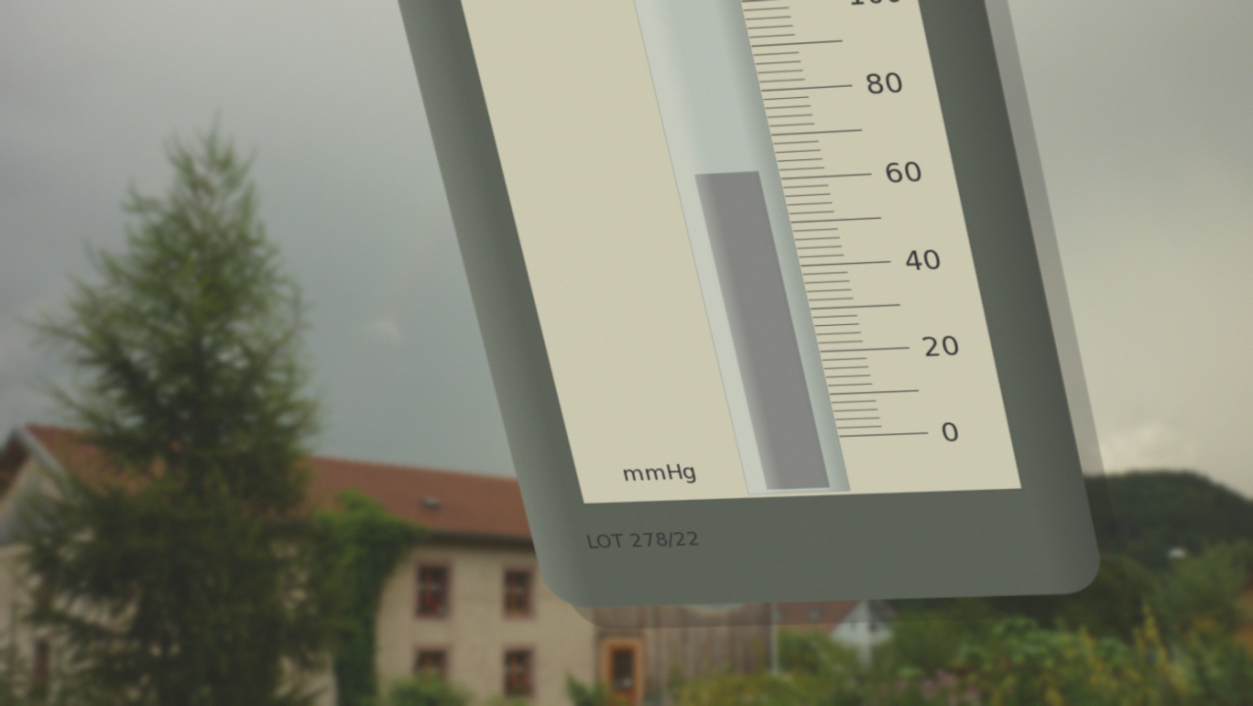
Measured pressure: 62 mmHg
